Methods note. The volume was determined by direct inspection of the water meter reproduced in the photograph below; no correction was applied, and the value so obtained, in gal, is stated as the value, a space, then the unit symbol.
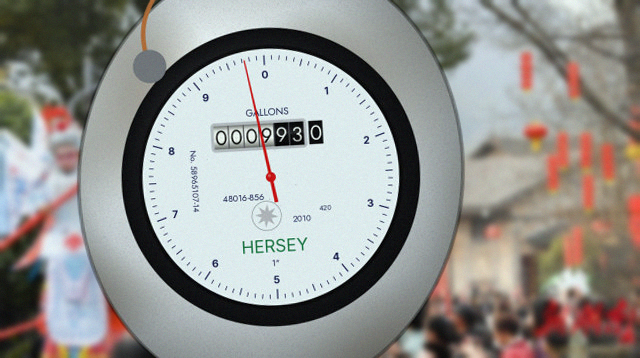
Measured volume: 9929.7 gal
